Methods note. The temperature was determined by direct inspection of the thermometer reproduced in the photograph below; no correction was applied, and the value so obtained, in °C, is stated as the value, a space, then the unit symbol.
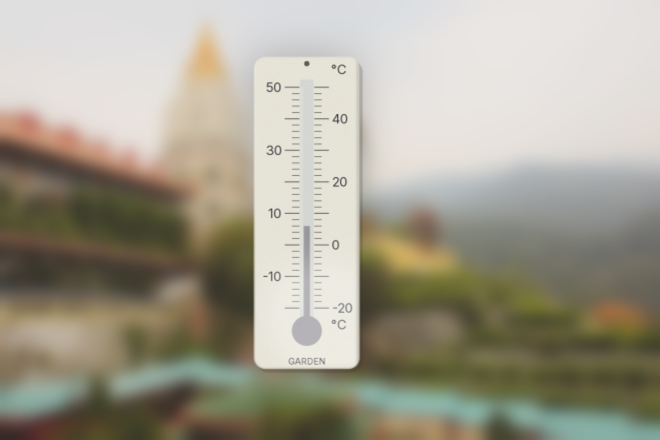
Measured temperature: 6 °C
